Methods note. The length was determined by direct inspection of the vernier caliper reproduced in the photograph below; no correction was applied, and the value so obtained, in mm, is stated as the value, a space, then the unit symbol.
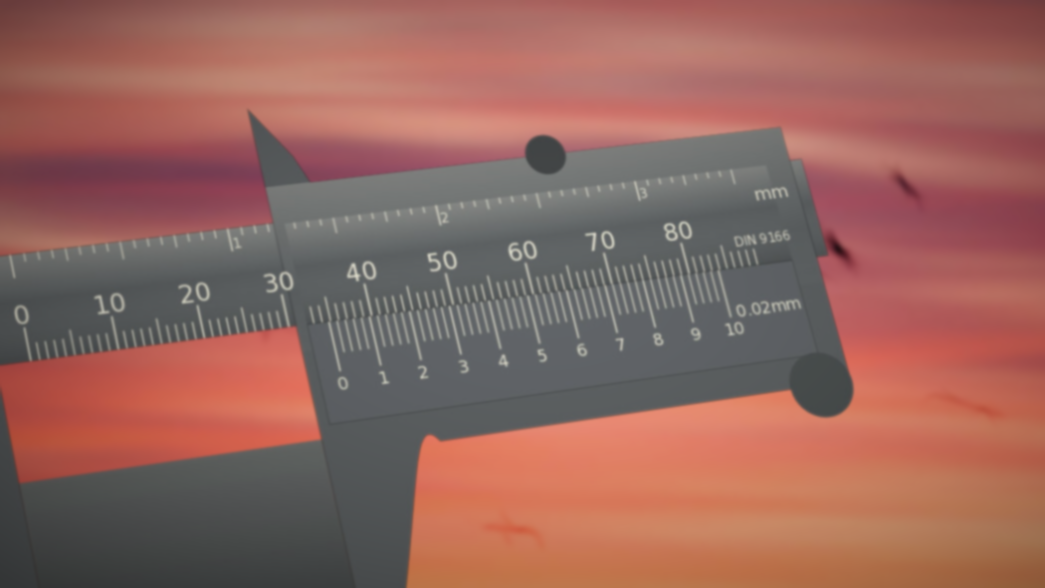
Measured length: 34.8 mm
